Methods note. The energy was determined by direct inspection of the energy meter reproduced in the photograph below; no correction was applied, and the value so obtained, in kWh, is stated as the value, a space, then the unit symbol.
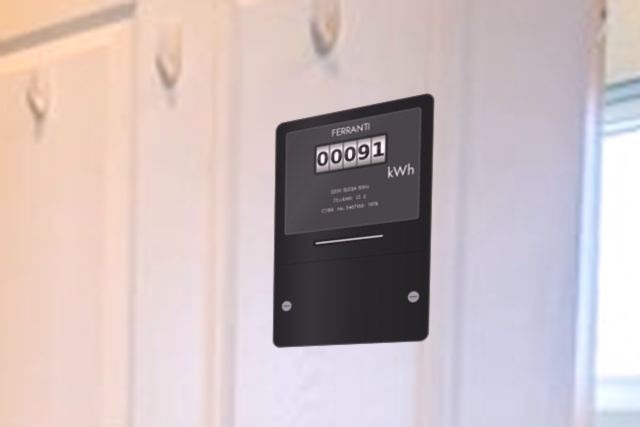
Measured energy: 91 kWh
